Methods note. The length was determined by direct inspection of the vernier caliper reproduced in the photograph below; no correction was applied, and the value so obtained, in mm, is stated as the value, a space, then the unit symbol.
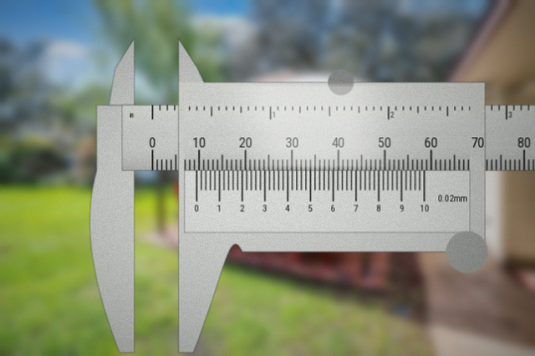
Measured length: 9.5 mm
